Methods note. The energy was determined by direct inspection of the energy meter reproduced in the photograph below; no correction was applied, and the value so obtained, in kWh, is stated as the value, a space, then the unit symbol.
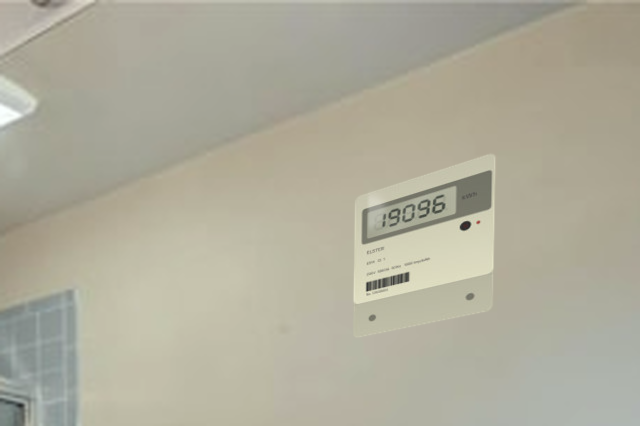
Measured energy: 19096 kWh
